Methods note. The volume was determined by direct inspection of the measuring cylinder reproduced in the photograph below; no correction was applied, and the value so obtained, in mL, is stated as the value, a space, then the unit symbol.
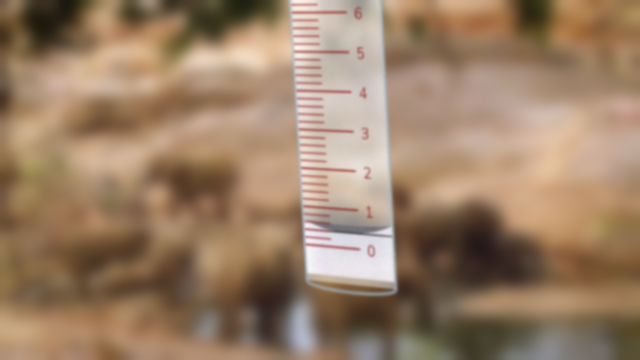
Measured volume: 0.4 mL
